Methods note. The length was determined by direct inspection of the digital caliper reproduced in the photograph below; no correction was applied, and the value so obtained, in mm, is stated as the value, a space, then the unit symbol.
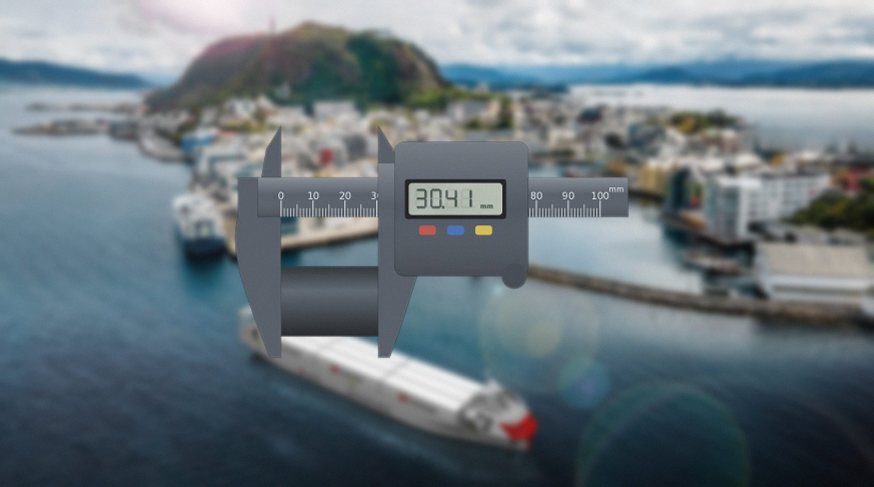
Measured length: 30.41 mm
